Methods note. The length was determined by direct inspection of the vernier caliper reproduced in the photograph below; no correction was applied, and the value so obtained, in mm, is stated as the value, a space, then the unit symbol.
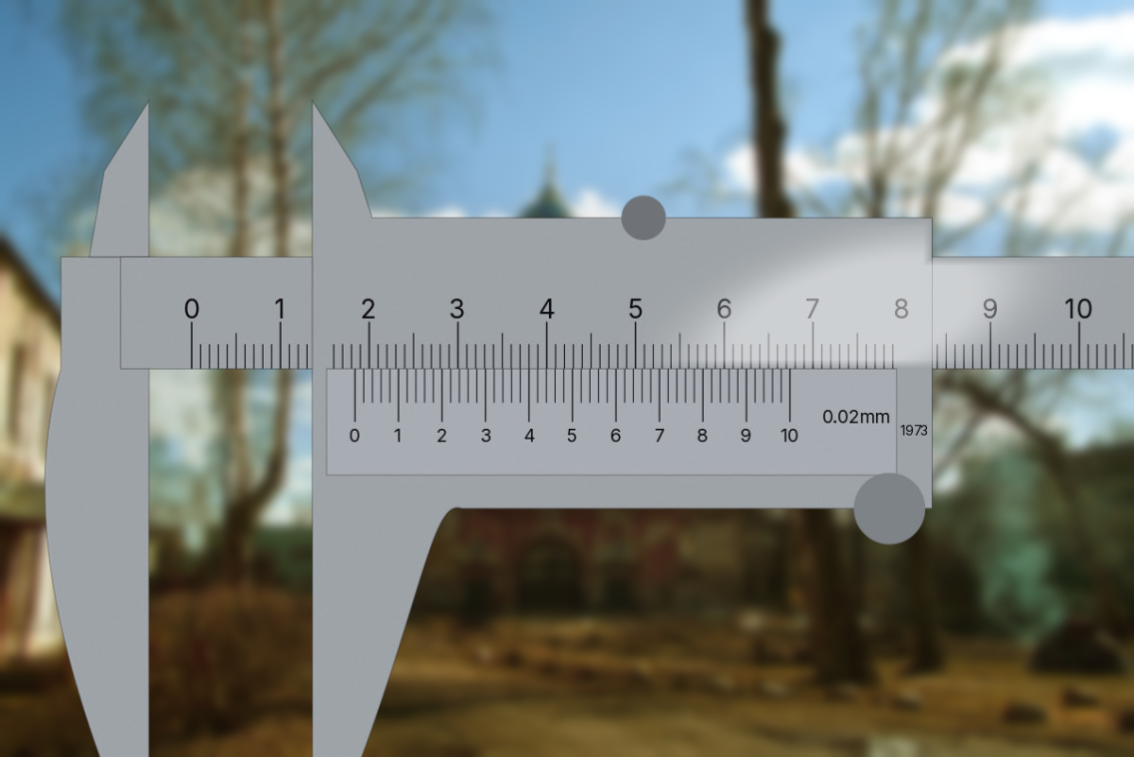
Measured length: 18.4 mm
